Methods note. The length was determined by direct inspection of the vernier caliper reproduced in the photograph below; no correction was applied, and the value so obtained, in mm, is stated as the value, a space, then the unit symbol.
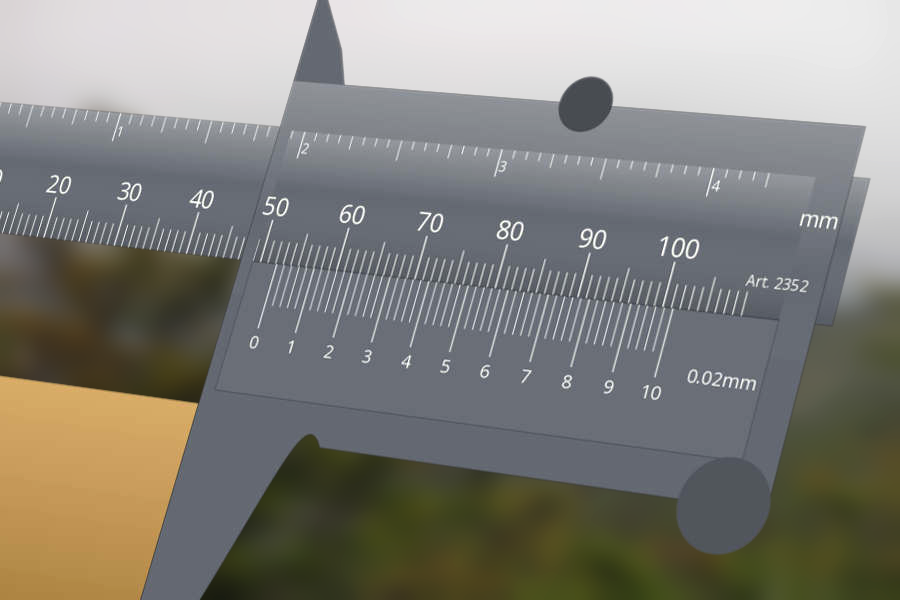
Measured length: 52.2 mm
